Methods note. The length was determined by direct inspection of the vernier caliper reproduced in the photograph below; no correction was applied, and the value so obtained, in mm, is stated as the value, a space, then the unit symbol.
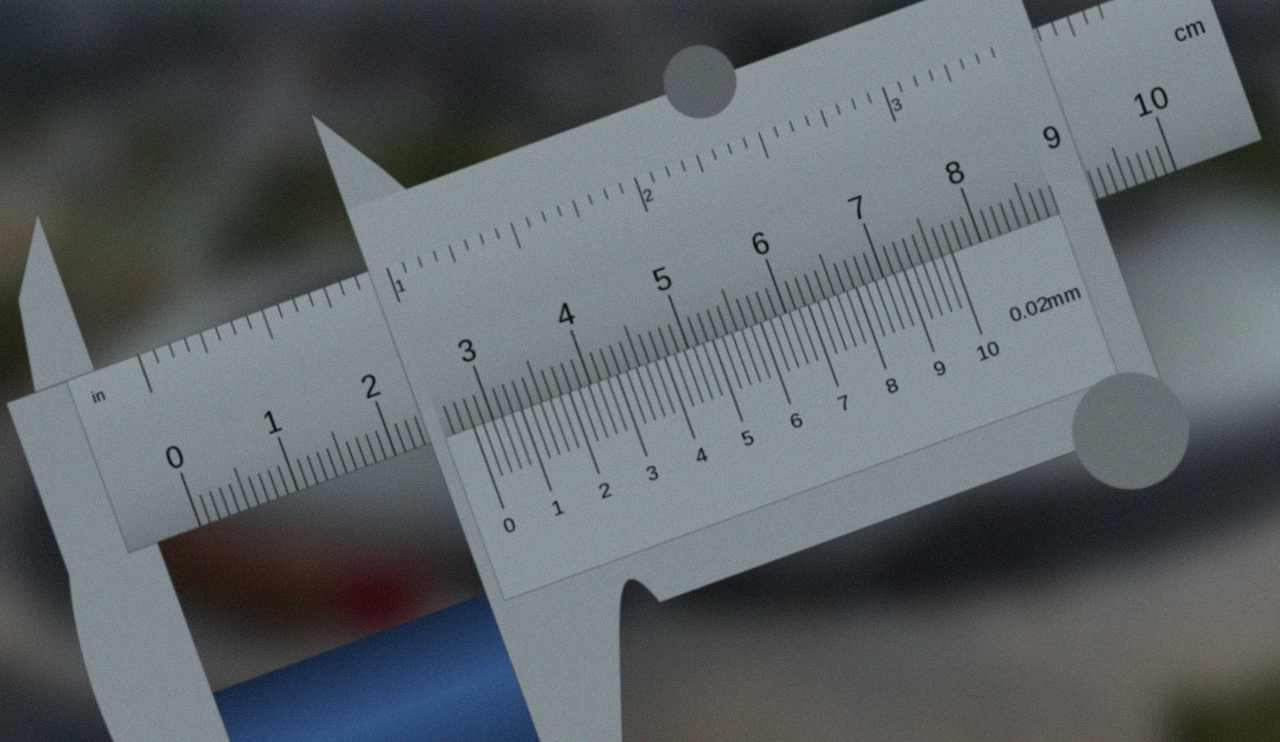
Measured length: 28.0 mm
